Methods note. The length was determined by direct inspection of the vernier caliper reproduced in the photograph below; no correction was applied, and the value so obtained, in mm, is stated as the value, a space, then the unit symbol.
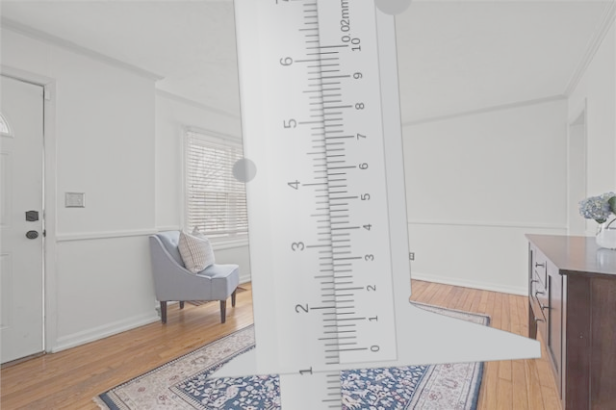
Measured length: 13.0 mm
